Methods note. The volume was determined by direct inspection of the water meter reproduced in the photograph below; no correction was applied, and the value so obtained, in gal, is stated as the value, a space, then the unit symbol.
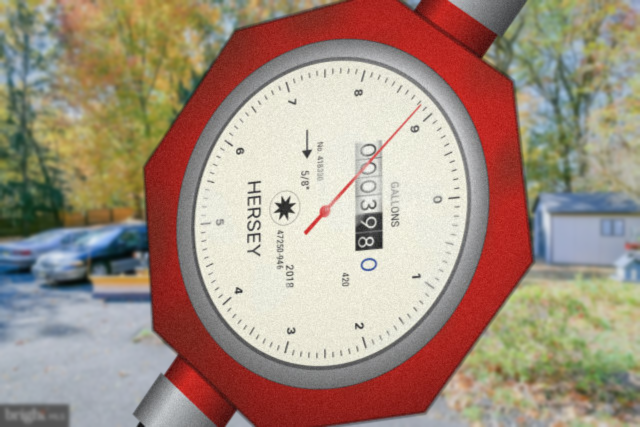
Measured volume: 3978.8 gal
